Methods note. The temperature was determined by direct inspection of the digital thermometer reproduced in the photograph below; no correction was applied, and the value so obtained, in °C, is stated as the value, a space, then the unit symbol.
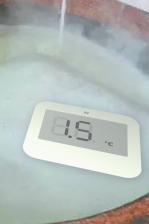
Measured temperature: 1.5 °C
